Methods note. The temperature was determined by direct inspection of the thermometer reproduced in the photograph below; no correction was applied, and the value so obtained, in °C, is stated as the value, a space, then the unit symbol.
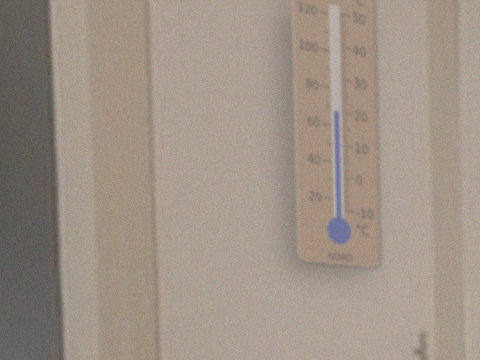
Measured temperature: 20 °C
